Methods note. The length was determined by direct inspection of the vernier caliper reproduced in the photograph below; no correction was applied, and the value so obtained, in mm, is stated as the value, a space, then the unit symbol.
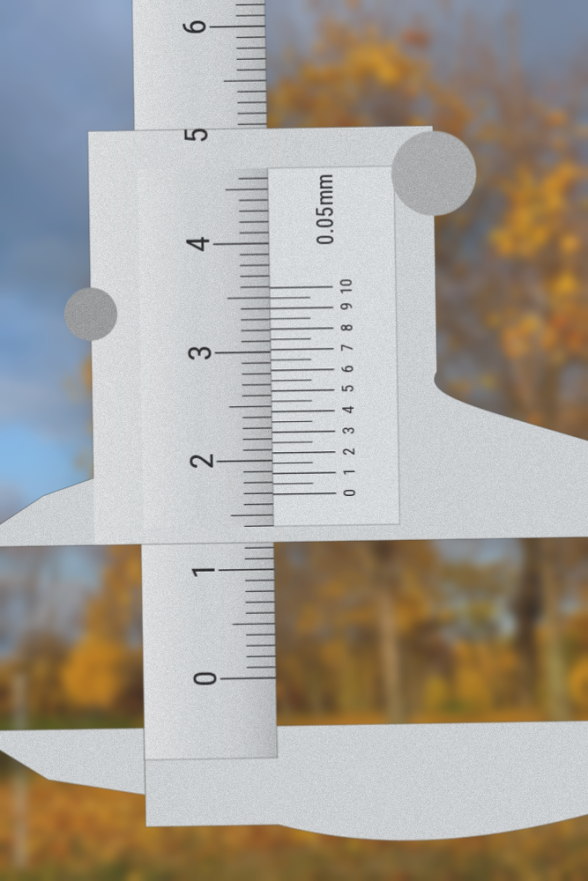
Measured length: 16.9 mm
